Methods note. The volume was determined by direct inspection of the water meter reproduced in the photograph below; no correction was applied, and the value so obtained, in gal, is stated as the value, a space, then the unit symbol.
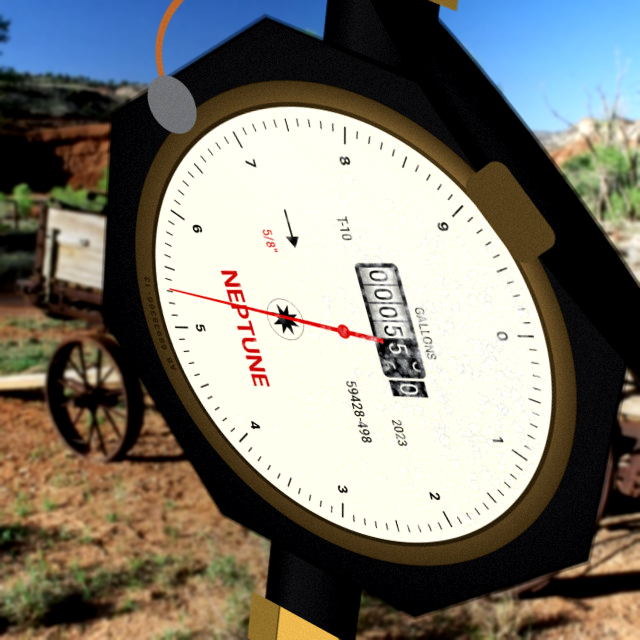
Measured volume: 5555.3 gal
